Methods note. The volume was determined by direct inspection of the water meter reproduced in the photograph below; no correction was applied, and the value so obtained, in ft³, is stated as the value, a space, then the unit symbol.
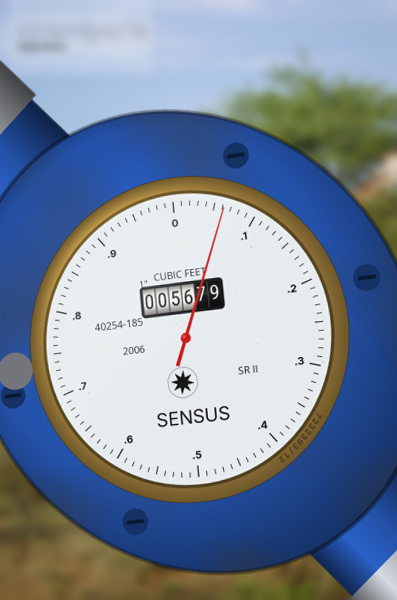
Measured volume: 5679.06 ft³
